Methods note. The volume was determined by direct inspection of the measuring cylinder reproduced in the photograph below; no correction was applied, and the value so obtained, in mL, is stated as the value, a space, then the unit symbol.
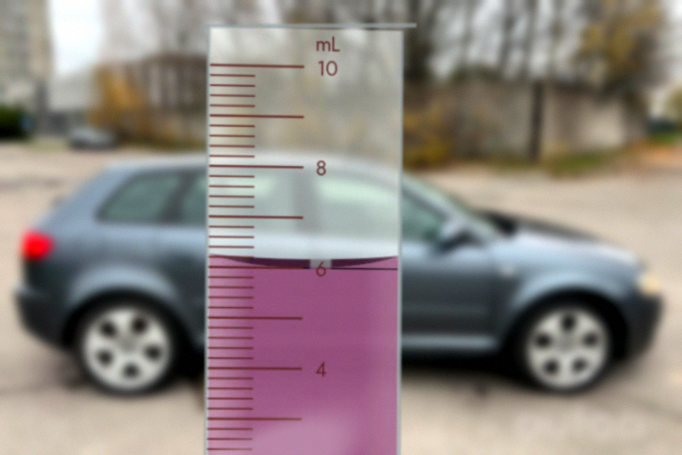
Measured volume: 6 mL
